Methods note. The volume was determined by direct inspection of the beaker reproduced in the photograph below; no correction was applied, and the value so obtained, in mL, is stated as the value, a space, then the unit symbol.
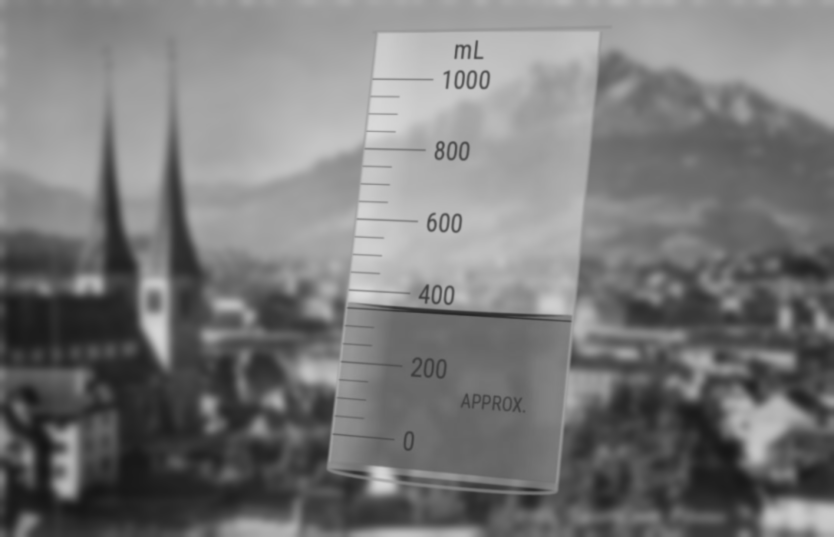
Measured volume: 350 mL
